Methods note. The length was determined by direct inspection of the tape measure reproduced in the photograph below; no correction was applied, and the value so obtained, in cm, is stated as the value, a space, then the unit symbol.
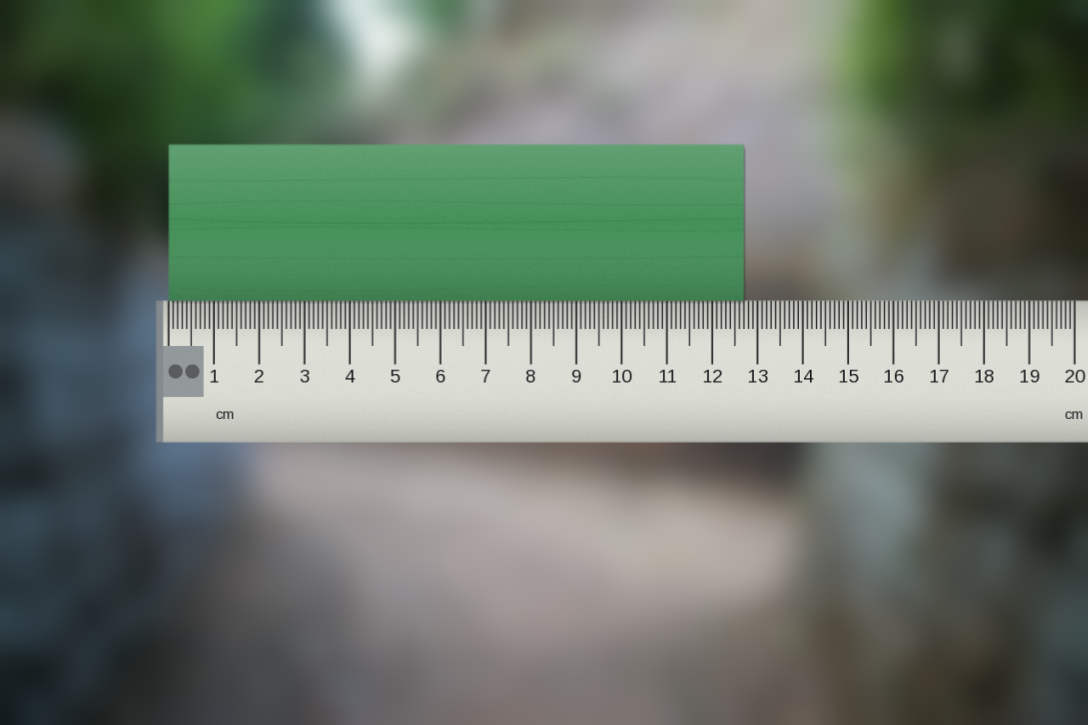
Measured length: 12.7 cm
